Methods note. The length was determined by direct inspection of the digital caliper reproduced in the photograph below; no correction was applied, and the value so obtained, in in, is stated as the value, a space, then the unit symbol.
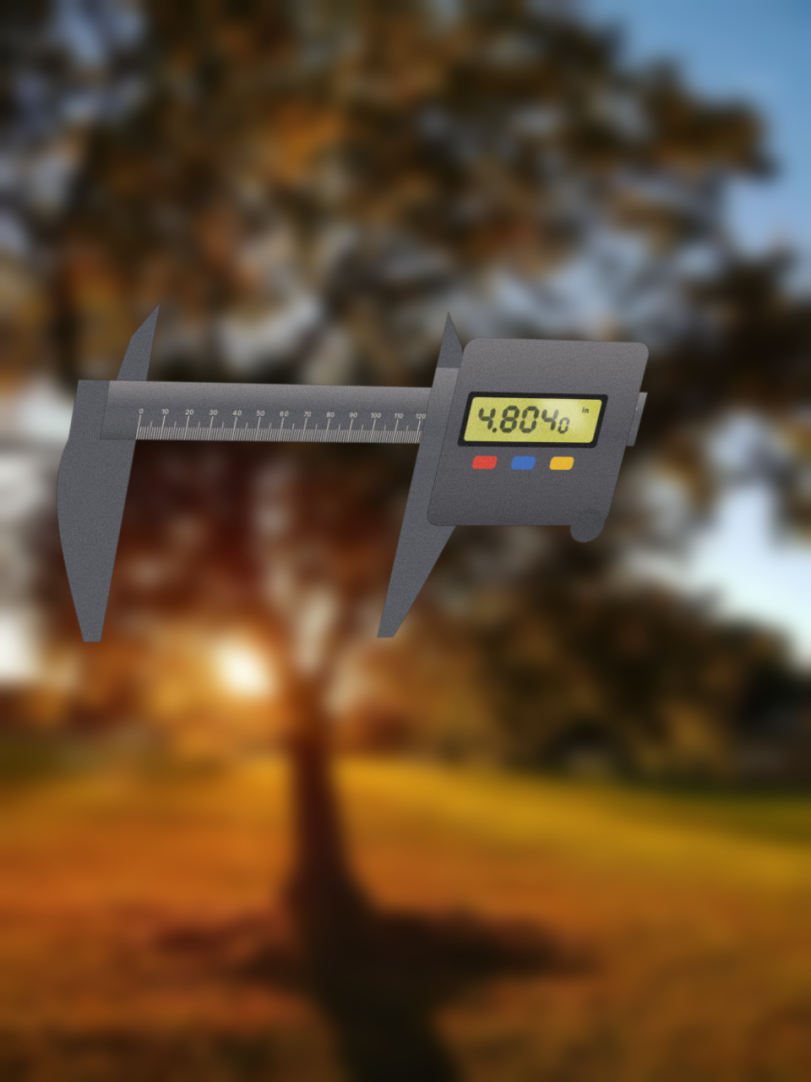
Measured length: 4.8040 in
